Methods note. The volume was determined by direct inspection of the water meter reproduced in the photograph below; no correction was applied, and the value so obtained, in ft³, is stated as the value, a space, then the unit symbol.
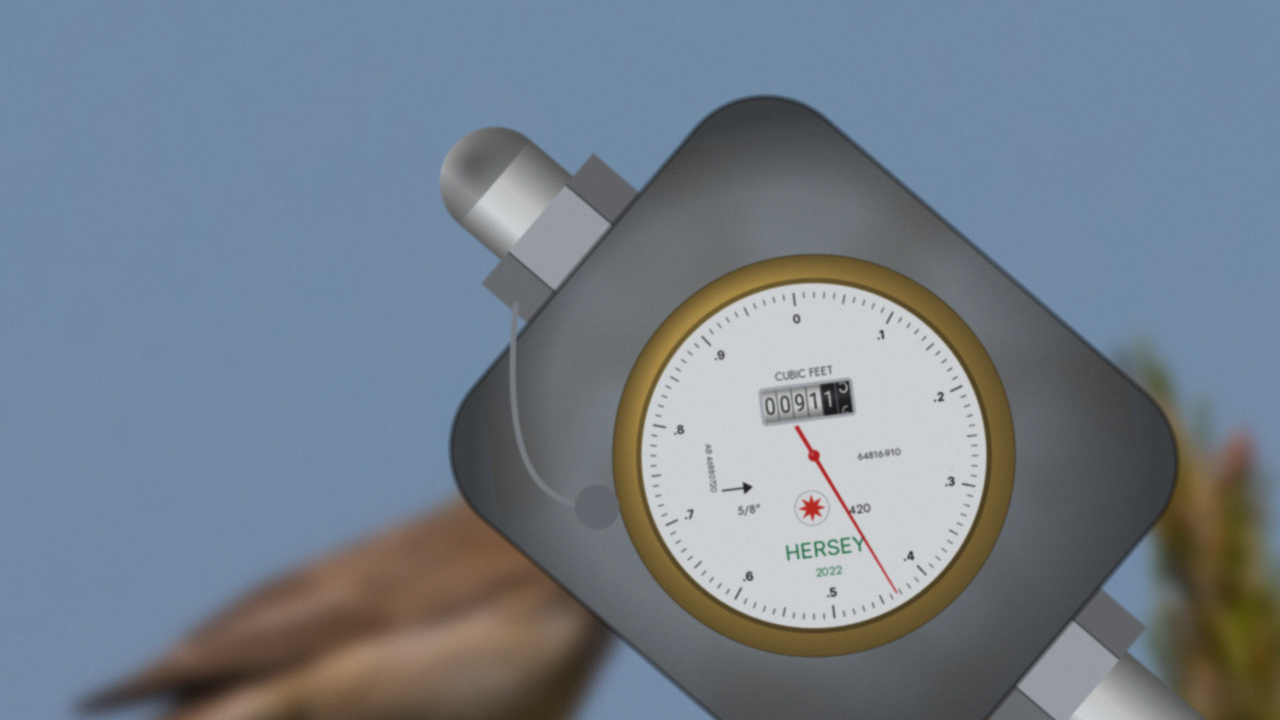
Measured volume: 9115.43 ft³
